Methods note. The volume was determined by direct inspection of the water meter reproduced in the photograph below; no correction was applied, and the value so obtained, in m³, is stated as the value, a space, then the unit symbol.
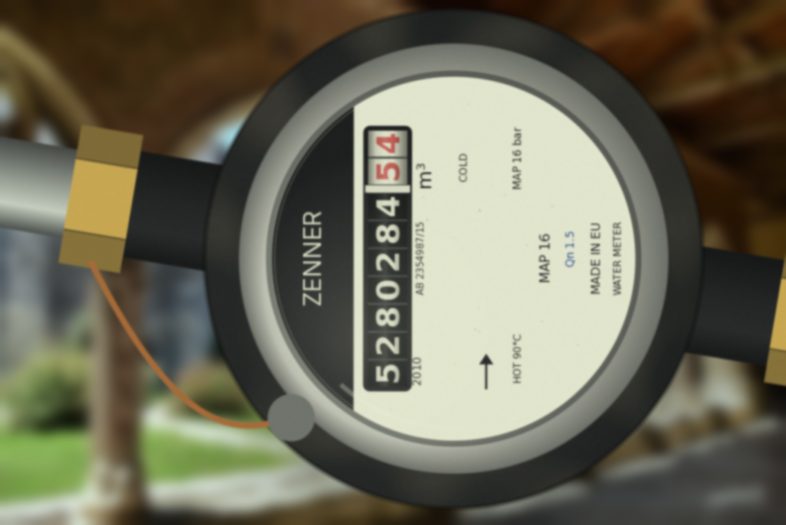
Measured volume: 5280284.54 m³
